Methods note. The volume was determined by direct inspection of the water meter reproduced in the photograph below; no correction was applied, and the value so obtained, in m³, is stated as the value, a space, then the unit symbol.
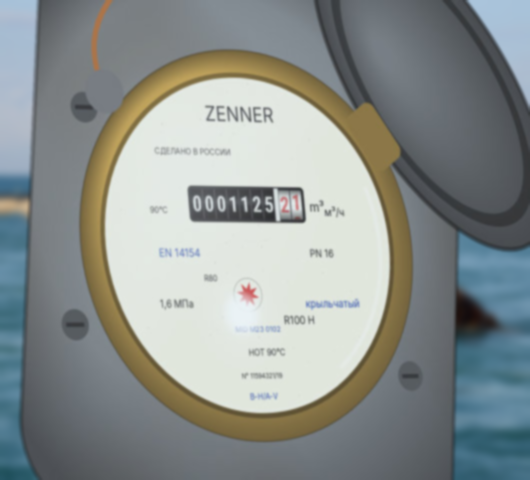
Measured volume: 1125.21 m³
